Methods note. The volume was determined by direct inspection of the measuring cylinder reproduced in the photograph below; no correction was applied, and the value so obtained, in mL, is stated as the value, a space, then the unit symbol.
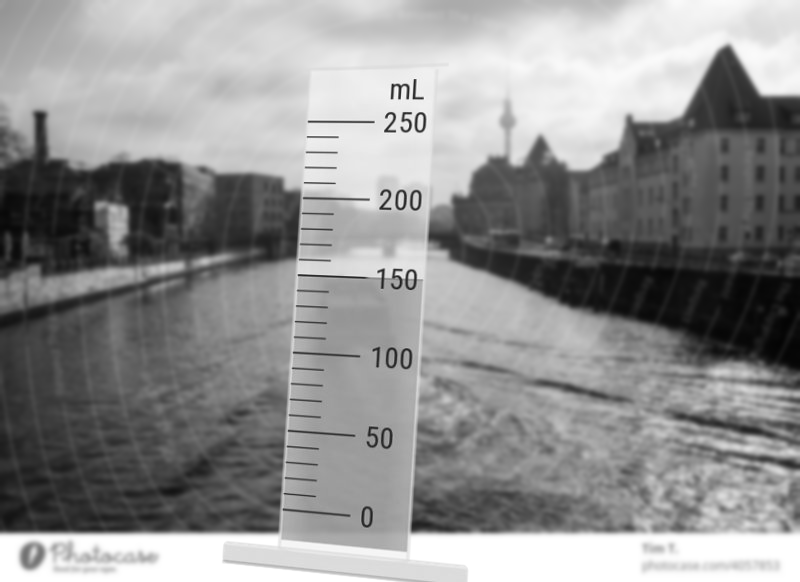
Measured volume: 150 mL
